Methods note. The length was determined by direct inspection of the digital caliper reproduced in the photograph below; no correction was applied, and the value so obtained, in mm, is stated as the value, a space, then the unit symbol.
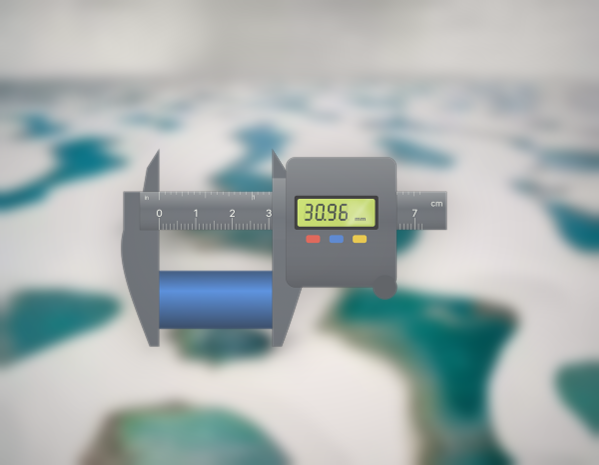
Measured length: 30.96 mm
